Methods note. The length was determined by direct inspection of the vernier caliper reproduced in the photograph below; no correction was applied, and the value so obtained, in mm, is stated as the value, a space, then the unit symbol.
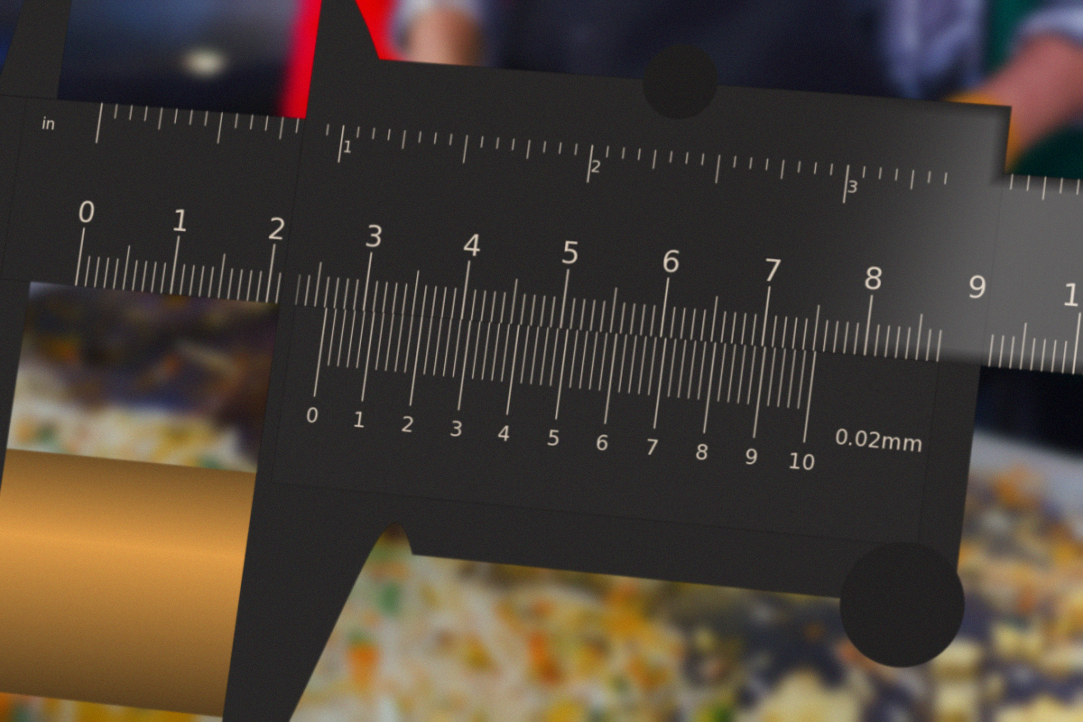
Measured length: 26.2 mm
